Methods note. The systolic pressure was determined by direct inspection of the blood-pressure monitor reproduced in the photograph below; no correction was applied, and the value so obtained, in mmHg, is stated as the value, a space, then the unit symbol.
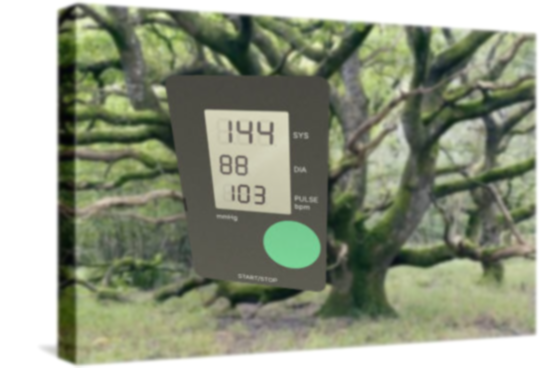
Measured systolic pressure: 144 mmHg
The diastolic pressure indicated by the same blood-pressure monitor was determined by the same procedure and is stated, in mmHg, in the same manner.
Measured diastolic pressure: 88 mmHg
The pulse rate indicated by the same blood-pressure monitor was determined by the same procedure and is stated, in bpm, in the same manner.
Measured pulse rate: 103 bpm
